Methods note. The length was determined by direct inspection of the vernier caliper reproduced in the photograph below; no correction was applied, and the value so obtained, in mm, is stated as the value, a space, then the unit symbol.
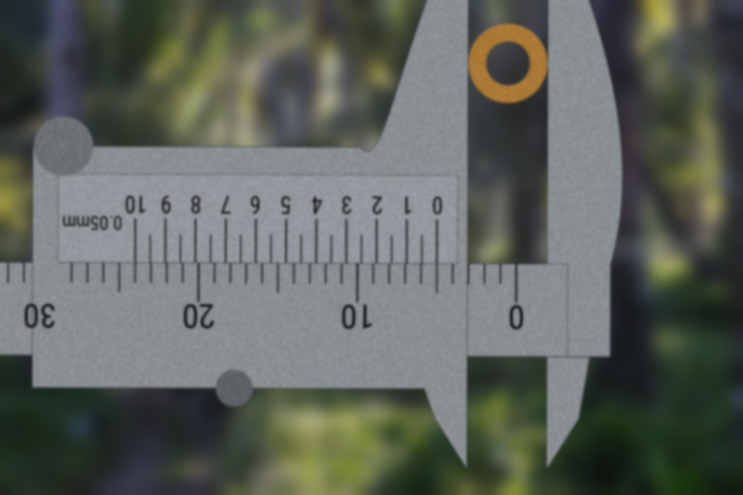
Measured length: 5.0 mm
